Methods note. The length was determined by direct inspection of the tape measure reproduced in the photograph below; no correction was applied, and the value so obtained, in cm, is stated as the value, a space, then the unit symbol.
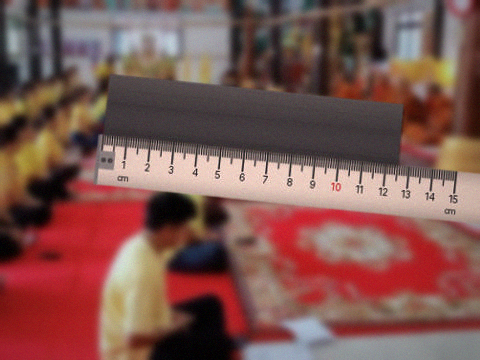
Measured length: 12.5 cm
